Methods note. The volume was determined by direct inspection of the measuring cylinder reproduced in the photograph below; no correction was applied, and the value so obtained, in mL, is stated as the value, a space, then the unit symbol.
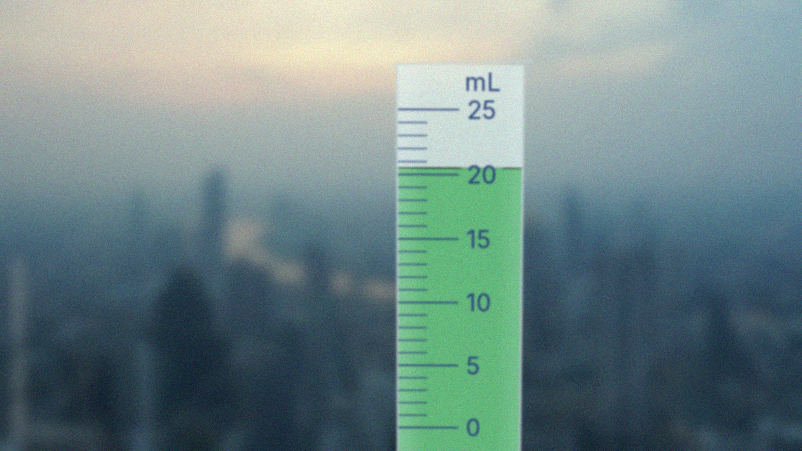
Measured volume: 20.5 mL
